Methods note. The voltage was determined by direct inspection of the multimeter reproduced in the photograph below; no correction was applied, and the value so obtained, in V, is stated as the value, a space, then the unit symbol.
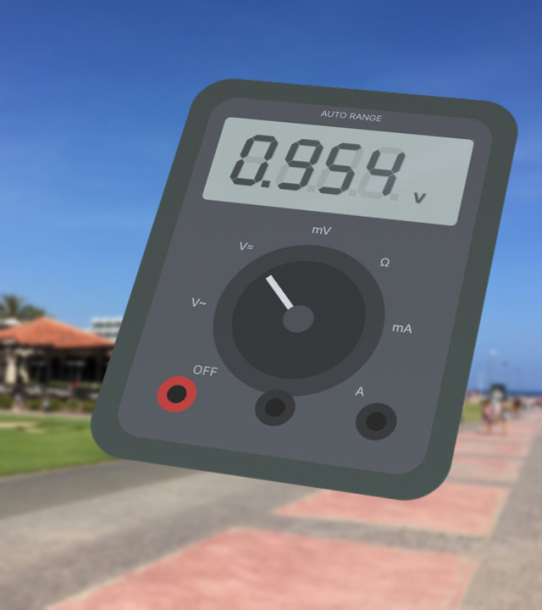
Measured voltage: 0.954 V
